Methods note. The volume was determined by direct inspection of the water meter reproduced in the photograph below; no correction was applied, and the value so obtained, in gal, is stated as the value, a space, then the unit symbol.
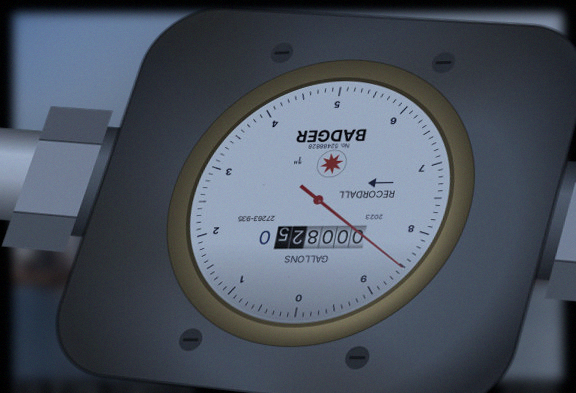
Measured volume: 8248.5 gal
